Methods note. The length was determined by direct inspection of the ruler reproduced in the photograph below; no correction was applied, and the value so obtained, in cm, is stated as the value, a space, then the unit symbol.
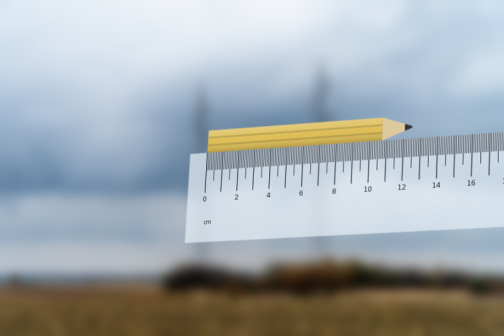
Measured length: 12.5 cm
